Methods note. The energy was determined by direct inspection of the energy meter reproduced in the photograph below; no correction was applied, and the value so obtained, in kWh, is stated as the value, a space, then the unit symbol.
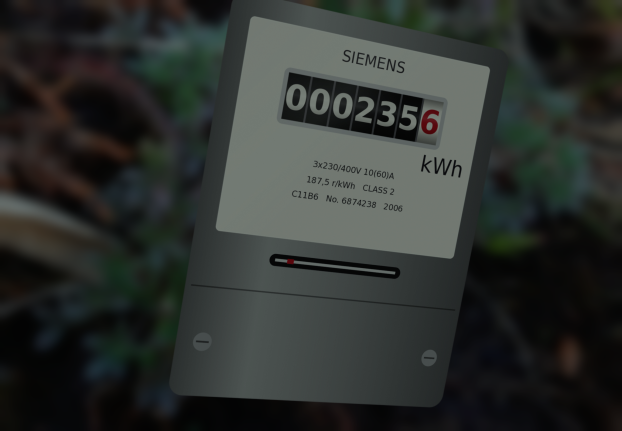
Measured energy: 235.6 kWh
